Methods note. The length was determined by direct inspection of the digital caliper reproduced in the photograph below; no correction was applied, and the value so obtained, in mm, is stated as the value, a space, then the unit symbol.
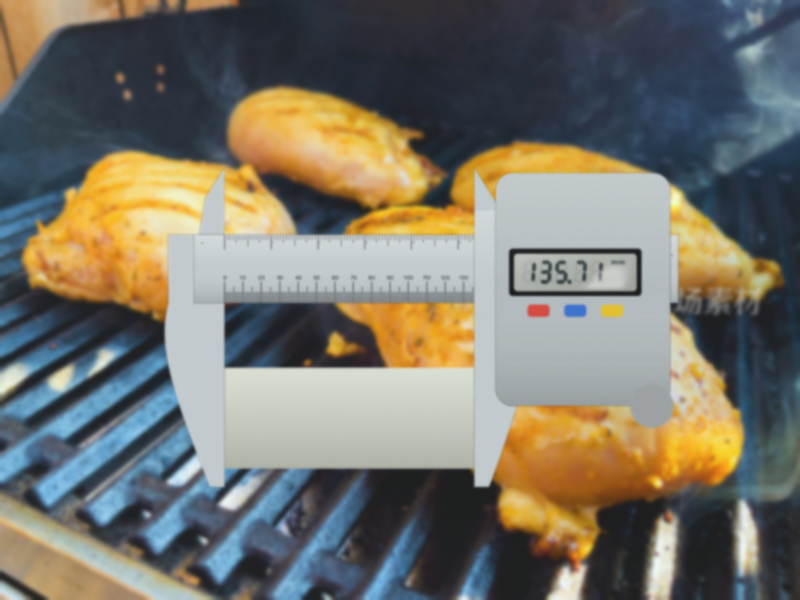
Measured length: 135.71 mm
